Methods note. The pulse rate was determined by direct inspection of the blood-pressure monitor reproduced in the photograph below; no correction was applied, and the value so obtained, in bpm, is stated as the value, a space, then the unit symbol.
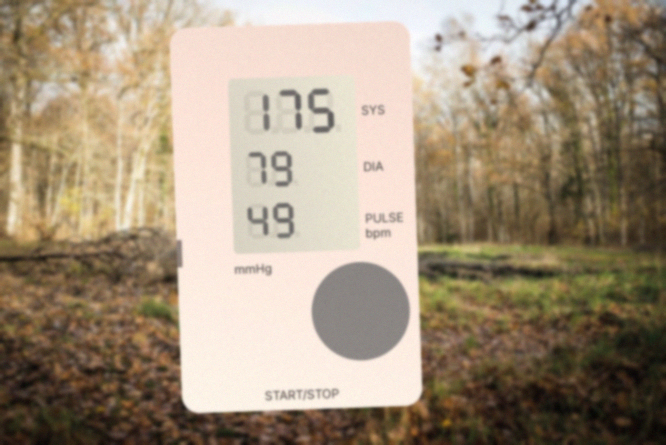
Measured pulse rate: 49 bpm
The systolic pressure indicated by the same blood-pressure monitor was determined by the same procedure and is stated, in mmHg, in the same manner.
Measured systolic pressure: 175 mmHg
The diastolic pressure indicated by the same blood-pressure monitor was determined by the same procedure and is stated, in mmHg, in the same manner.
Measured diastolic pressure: 79 mmHg
